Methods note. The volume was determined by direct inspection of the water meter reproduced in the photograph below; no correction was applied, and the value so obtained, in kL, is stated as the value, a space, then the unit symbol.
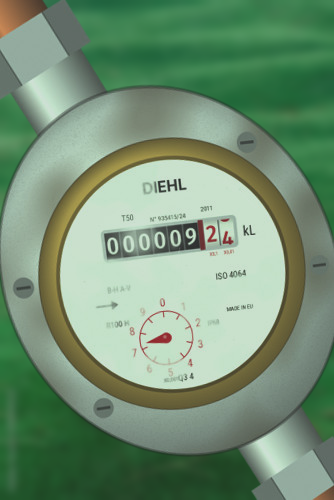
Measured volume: 9.237 kL
